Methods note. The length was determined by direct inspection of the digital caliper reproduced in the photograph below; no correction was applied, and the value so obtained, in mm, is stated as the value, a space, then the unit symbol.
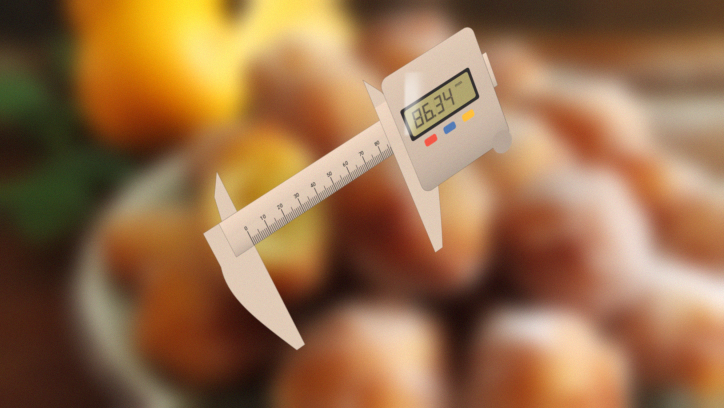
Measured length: 86.34 mm
